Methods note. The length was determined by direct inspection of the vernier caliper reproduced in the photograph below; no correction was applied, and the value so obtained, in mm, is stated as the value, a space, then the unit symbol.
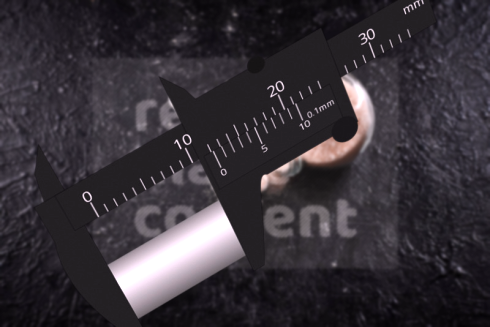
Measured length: 12.2 mm
